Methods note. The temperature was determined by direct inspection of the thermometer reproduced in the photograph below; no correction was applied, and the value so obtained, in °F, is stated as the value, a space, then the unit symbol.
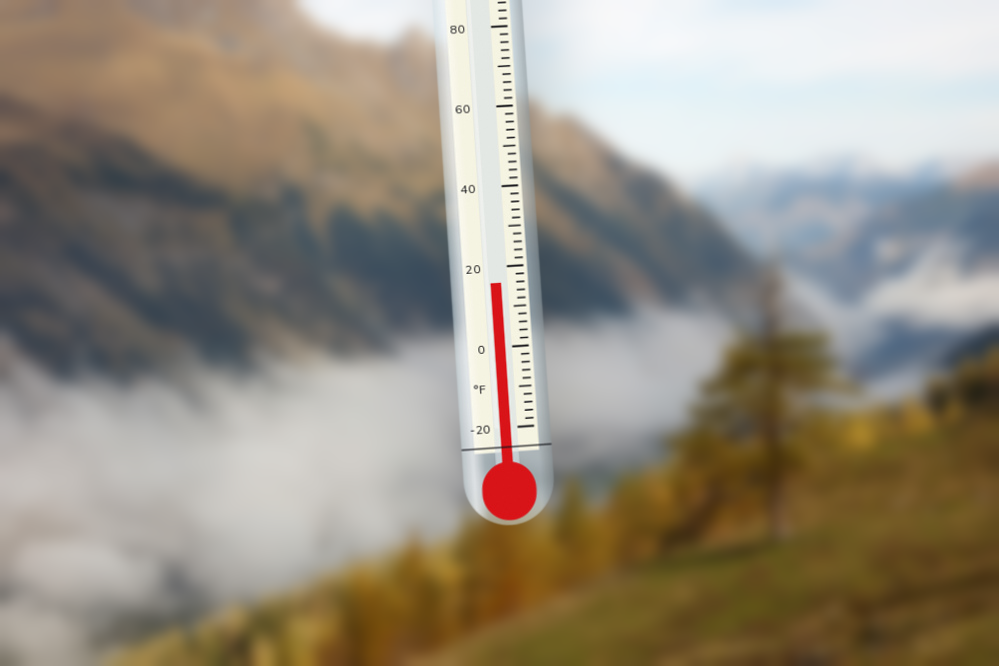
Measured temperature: 16 °F
